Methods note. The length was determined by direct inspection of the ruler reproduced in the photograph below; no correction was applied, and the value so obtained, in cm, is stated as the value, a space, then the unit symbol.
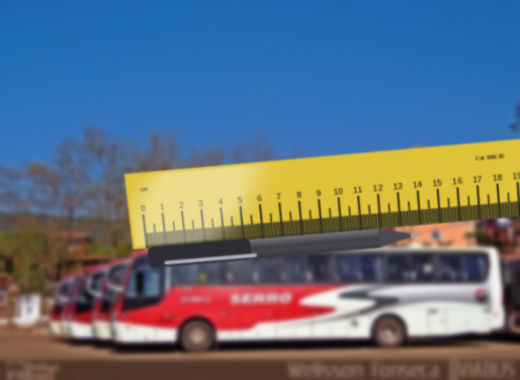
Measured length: 14 cm
